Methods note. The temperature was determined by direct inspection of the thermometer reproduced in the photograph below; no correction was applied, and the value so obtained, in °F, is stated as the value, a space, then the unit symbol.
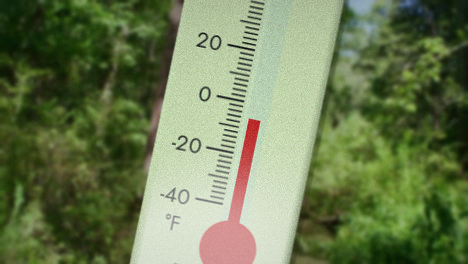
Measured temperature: -6 °F
